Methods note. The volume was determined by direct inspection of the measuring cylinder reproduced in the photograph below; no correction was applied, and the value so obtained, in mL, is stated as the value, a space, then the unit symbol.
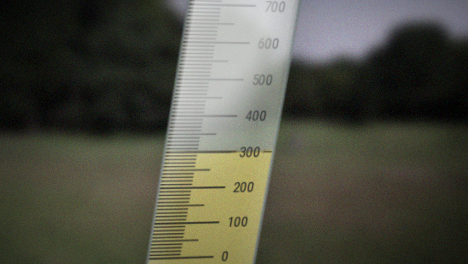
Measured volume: 300 mL
